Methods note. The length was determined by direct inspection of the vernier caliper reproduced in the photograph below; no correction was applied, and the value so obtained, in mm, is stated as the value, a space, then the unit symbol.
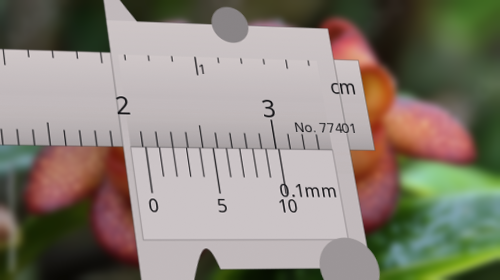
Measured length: 21.2 mm
